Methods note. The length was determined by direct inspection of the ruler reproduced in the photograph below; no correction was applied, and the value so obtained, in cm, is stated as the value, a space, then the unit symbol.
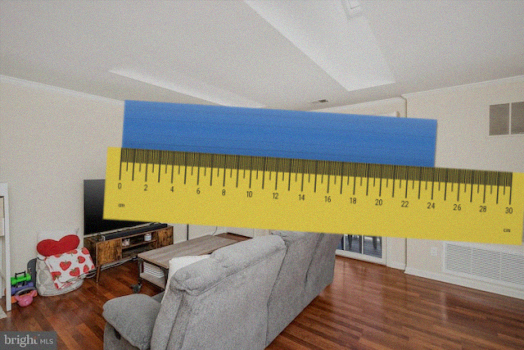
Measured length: 24 cm
